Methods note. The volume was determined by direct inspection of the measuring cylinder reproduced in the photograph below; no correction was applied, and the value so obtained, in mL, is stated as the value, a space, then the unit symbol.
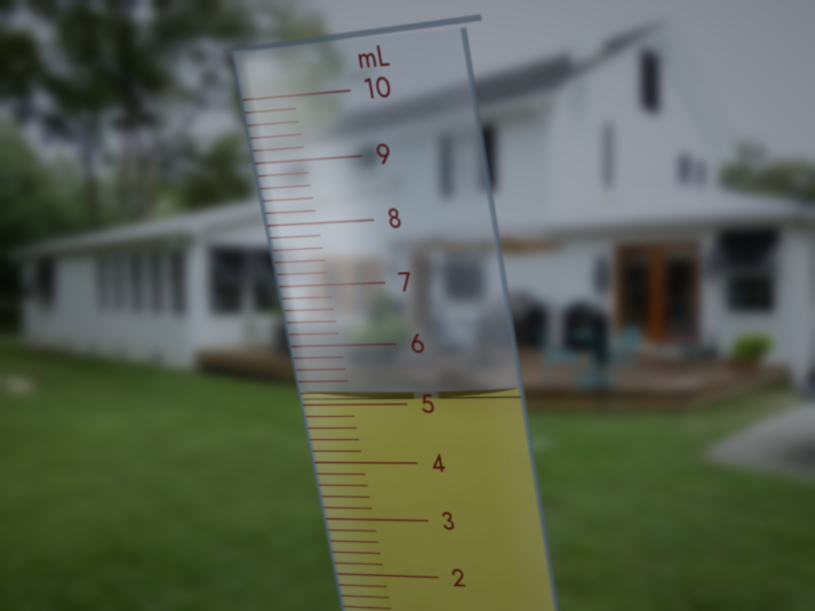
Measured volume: 5.1 mL
